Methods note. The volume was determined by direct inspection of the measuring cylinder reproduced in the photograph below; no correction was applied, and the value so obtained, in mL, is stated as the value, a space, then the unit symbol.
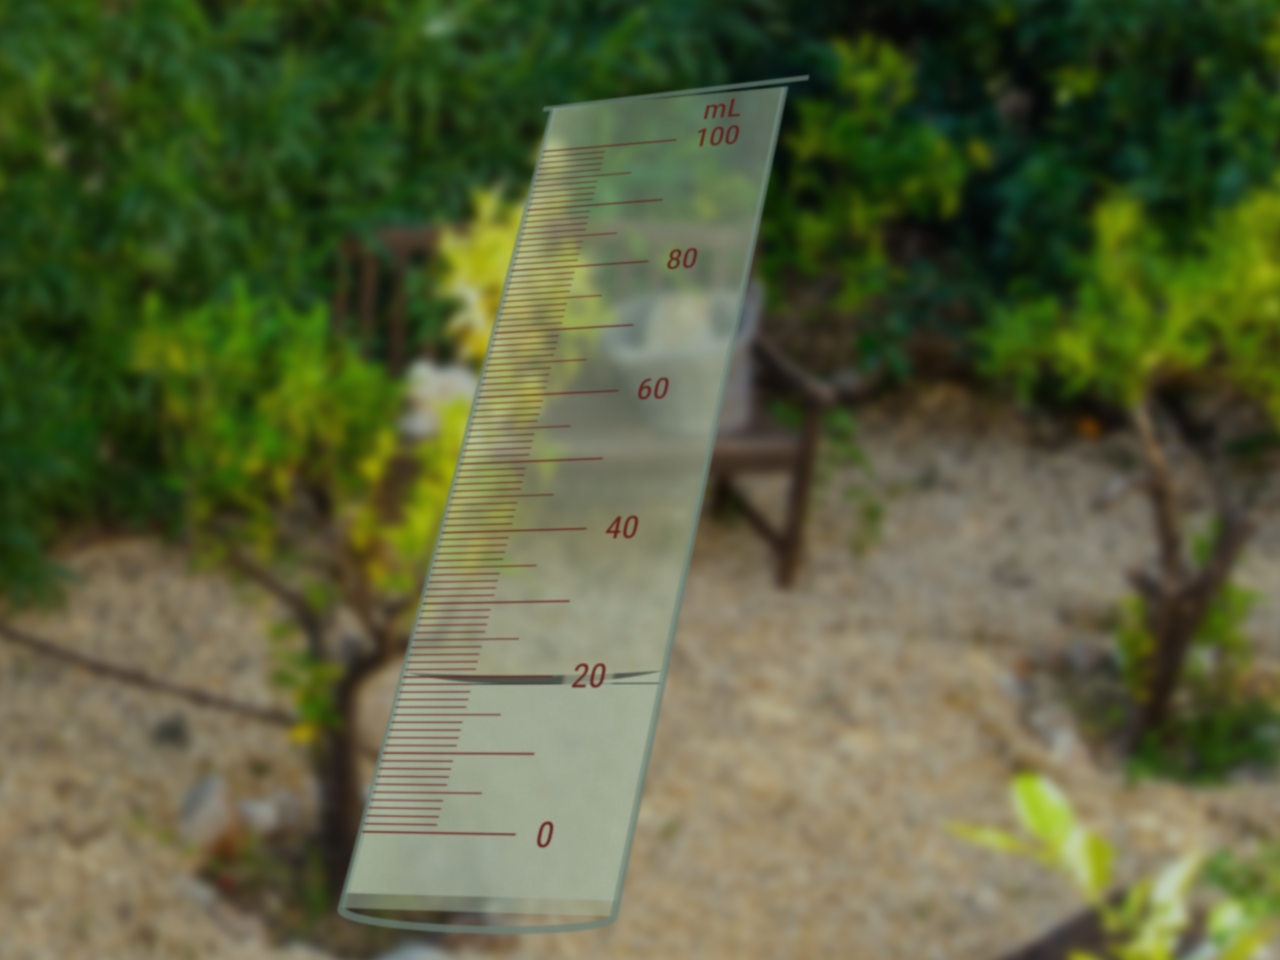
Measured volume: 19 mL
